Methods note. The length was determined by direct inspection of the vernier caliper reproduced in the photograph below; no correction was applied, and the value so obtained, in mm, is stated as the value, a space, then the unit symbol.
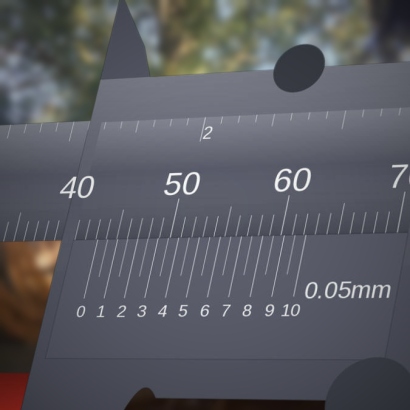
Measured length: 43.2 mm
